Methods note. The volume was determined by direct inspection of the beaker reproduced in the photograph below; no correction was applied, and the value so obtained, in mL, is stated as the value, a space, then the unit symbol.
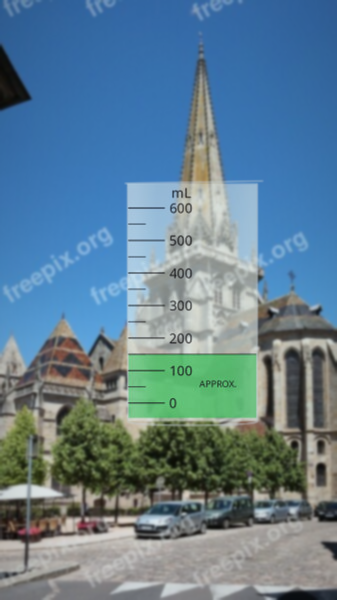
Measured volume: 150 mL
